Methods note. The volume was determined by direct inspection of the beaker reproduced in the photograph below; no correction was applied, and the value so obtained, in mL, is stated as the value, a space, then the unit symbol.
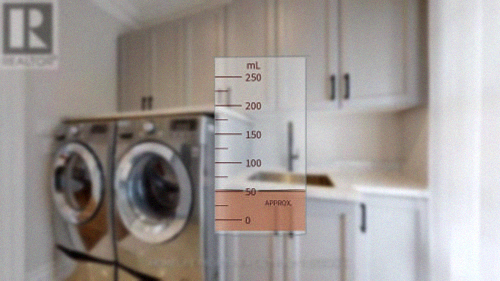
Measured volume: 50 mL
